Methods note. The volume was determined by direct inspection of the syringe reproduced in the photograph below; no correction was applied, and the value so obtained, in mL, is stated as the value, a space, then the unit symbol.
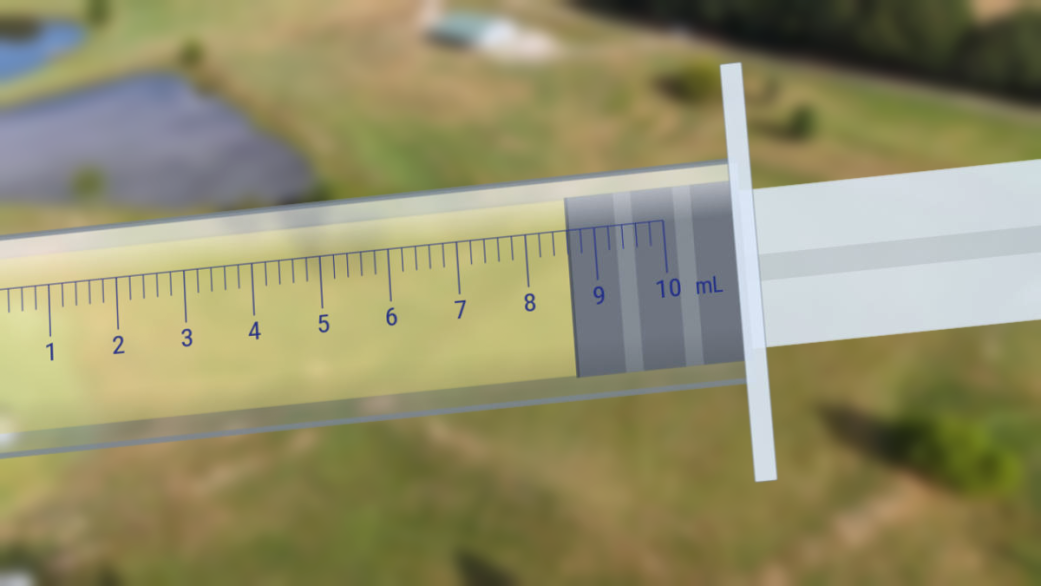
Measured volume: 8.6 mL
